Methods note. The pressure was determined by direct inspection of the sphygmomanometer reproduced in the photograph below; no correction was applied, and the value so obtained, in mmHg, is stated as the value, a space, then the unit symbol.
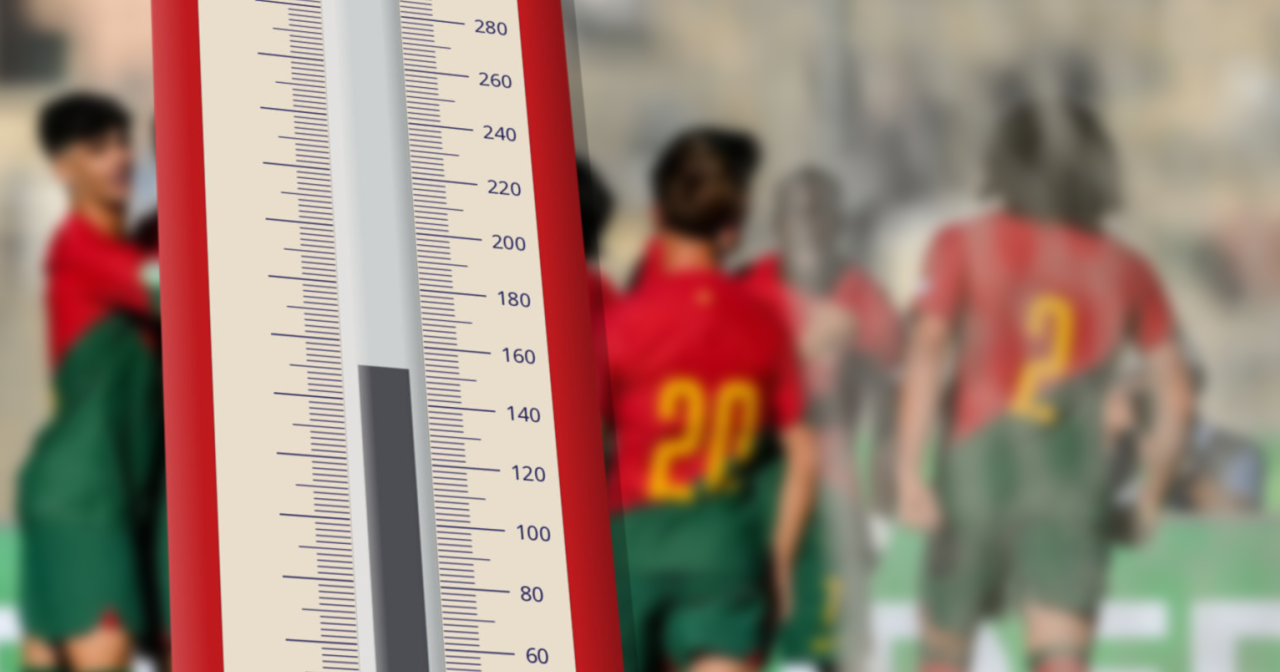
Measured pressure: 152 mmHg
